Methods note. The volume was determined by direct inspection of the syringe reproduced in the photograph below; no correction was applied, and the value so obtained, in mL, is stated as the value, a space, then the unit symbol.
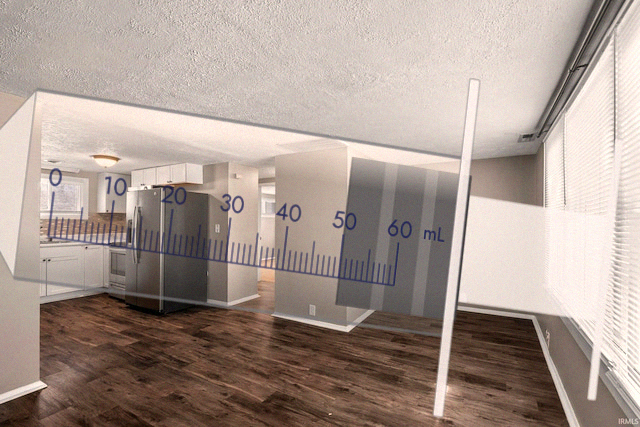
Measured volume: 50 mL
